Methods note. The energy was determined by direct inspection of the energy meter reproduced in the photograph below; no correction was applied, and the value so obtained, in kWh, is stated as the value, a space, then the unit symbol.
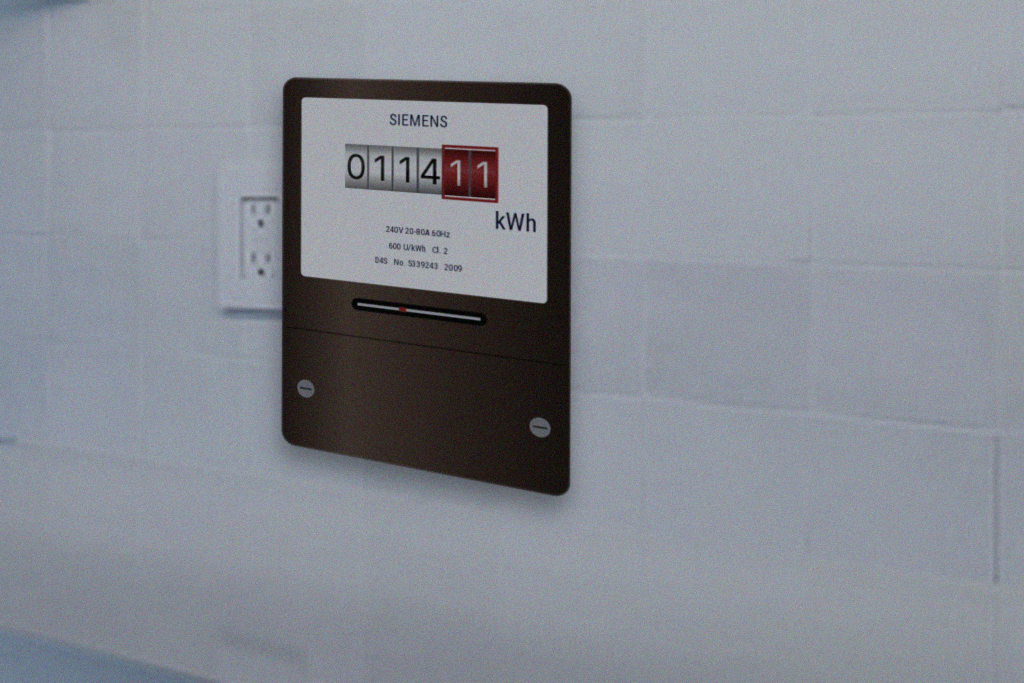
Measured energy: 114.11 kWh
